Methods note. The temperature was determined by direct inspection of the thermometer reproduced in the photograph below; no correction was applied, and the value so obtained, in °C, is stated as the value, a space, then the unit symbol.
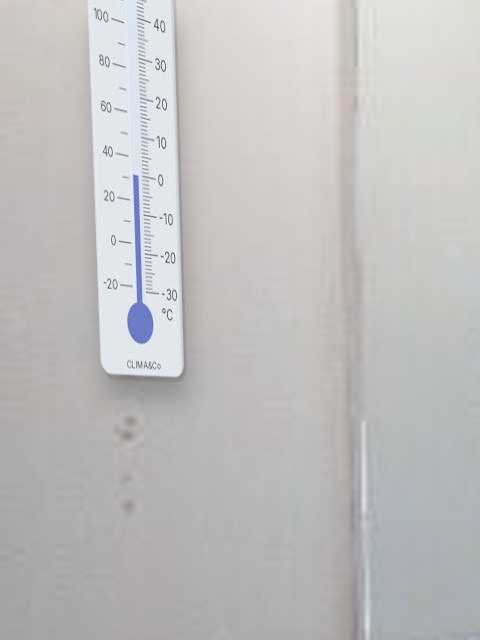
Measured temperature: 0 °C
